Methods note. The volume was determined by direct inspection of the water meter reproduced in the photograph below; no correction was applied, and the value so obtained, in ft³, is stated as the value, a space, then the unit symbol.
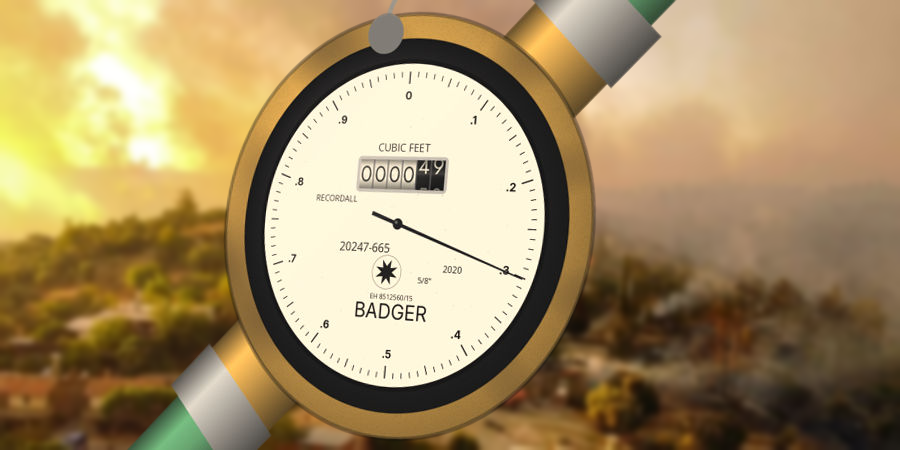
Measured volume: 49.30 ft³
